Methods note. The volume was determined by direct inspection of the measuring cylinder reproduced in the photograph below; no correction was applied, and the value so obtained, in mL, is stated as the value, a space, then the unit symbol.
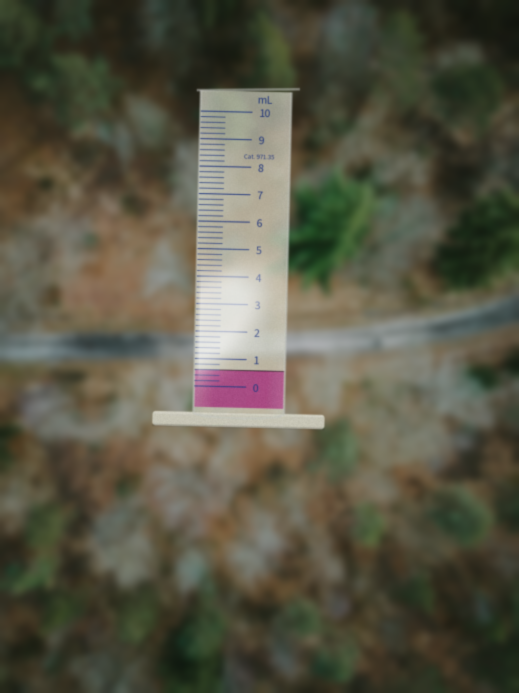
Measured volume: 0.6 mL
